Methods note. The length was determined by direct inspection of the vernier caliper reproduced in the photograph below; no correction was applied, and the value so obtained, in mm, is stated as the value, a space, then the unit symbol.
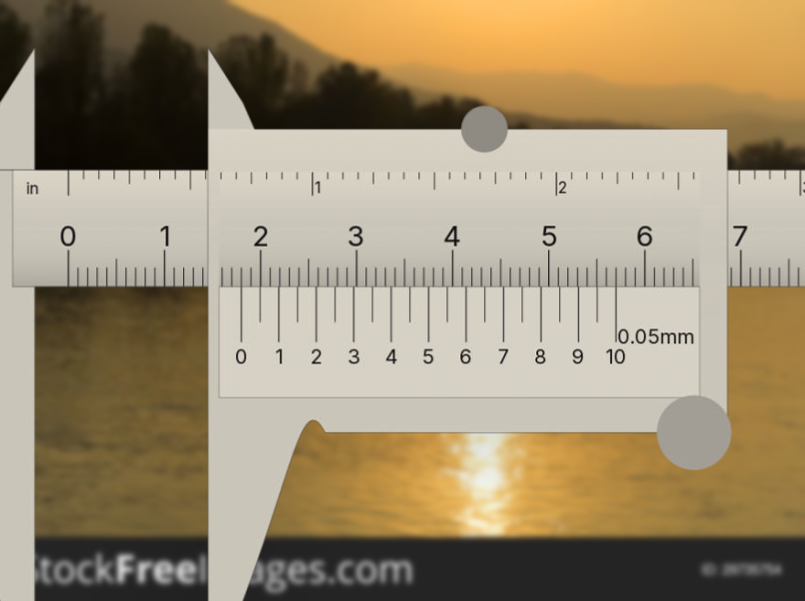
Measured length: 18.0 mm
